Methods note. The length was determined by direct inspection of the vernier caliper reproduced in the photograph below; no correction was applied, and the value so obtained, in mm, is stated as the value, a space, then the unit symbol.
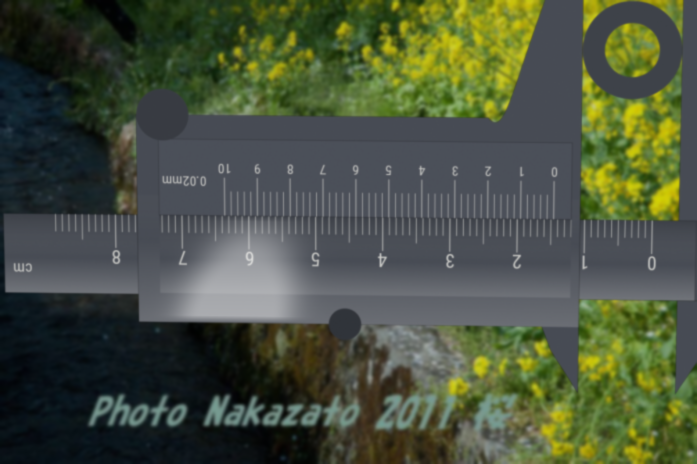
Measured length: 14.6 mm
